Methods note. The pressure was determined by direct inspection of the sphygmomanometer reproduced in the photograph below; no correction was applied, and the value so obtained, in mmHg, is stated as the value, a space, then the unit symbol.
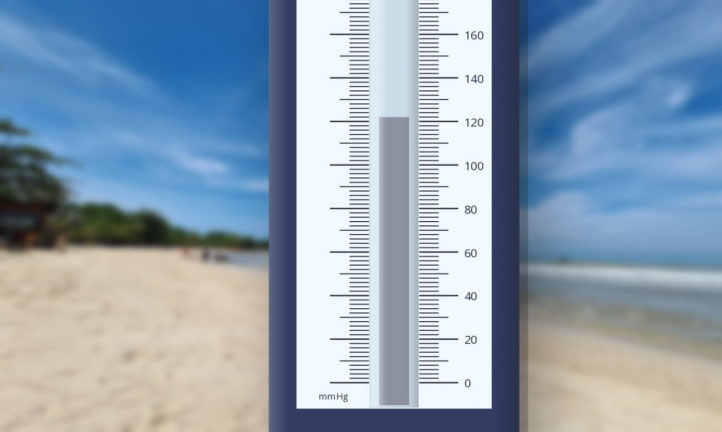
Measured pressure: 122 mmHg
